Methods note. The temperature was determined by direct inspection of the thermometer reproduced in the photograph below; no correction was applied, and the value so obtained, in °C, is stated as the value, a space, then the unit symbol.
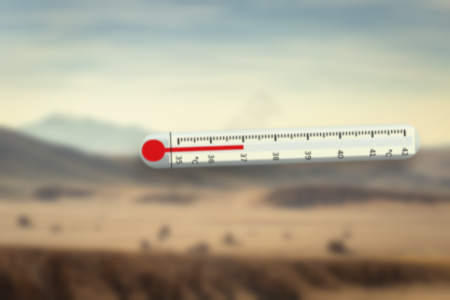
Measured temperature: 37 °C
